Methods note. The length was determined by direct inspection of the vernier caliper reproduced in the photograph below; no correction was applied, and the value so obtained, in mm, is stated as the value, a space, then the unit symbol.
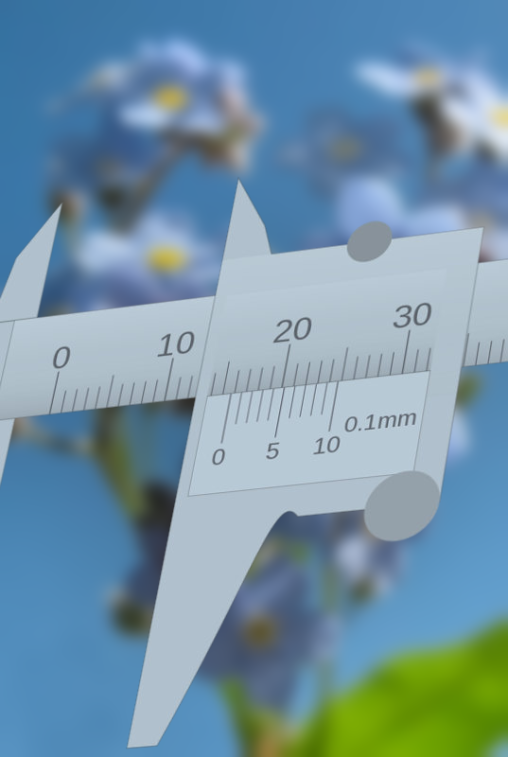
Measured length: 15.7 mm
